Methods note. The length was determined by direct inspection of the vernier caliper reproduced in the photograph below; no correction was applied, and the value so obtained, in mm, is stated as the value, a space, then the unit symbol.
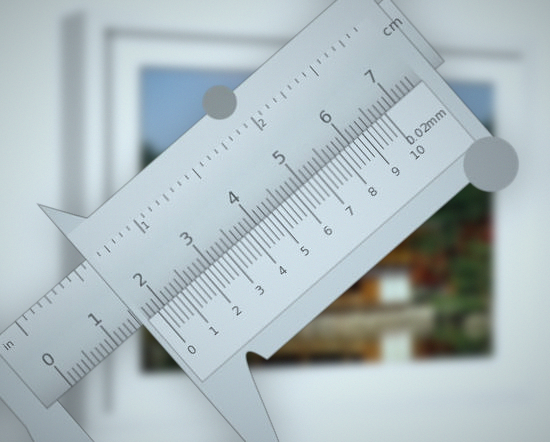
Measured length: 18.6 mm
